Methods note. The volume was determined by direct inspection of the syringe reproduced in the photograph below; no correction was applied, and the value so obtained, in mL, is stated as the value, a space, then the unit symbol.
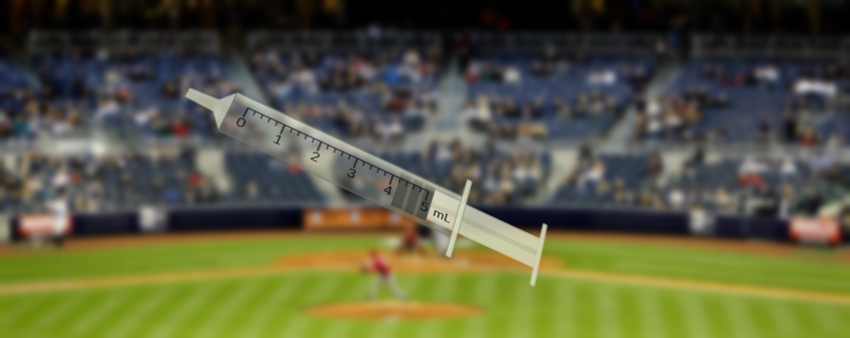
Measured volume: 4.2 mL
